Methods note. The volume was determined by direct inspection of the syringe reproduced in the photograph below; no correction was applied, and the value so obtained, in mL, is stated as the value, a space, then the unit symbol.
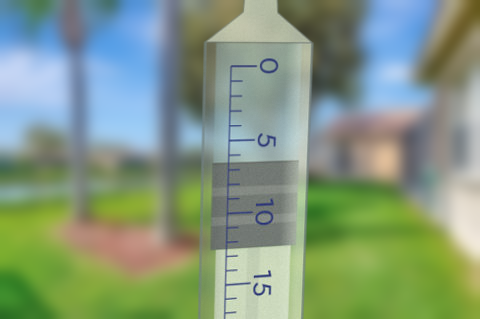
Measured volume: 6.5 mL
